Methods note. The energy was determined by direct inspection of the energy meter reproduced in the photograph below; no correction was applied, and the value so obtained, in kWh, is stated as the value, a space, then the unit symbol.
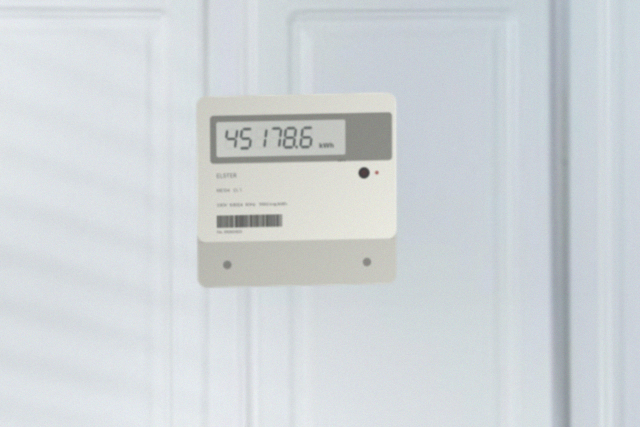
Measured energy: 45178.6 kWh
